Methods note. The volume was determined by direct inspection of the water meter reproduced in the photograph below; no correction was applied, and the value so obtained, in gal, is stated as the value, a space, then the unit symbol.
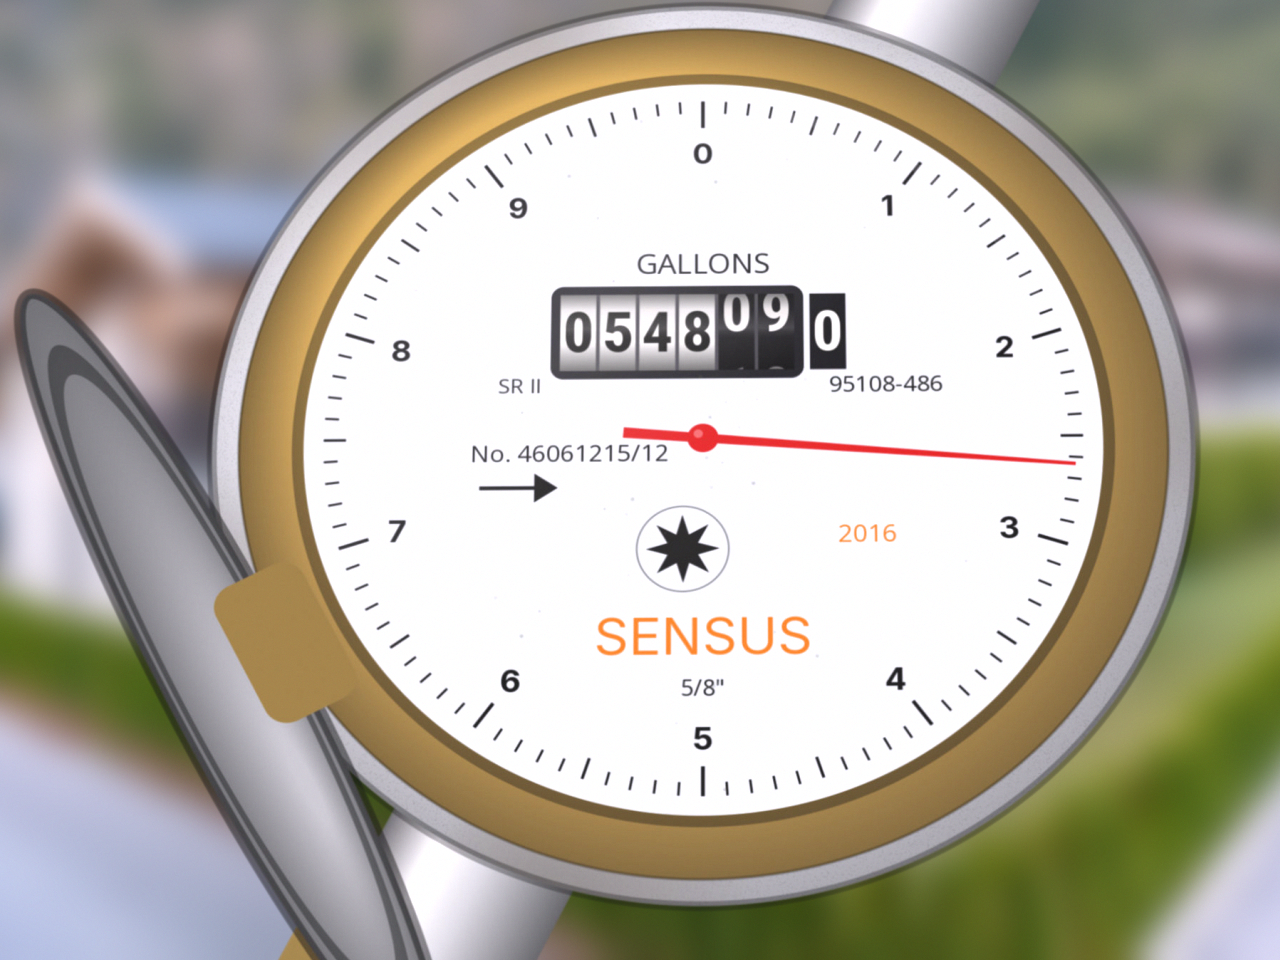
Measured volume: 548092.6 gal
